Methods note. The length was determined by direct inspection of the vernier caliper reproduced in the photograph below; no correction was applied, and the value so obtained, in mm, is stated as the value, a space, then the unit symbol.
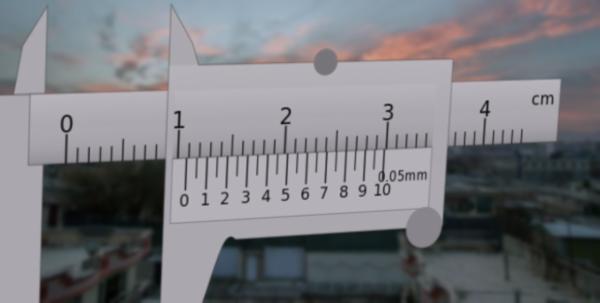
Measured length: 10.8 mm
